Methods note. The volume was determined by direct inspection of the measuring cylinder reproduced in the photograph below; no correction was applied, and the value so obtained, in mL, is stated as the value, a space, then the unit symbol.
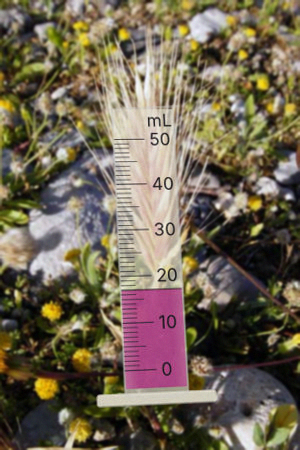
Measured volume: 17 mL
